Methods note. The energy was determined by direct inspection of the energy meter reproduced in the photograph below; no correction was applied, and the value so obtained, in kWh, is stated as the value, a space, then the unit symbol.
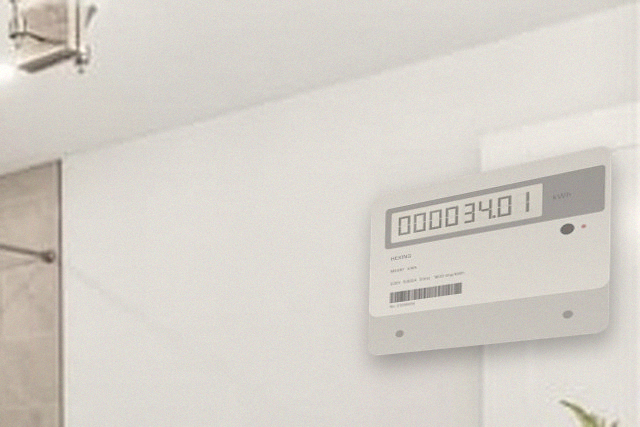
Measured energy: 34.01 kWh
